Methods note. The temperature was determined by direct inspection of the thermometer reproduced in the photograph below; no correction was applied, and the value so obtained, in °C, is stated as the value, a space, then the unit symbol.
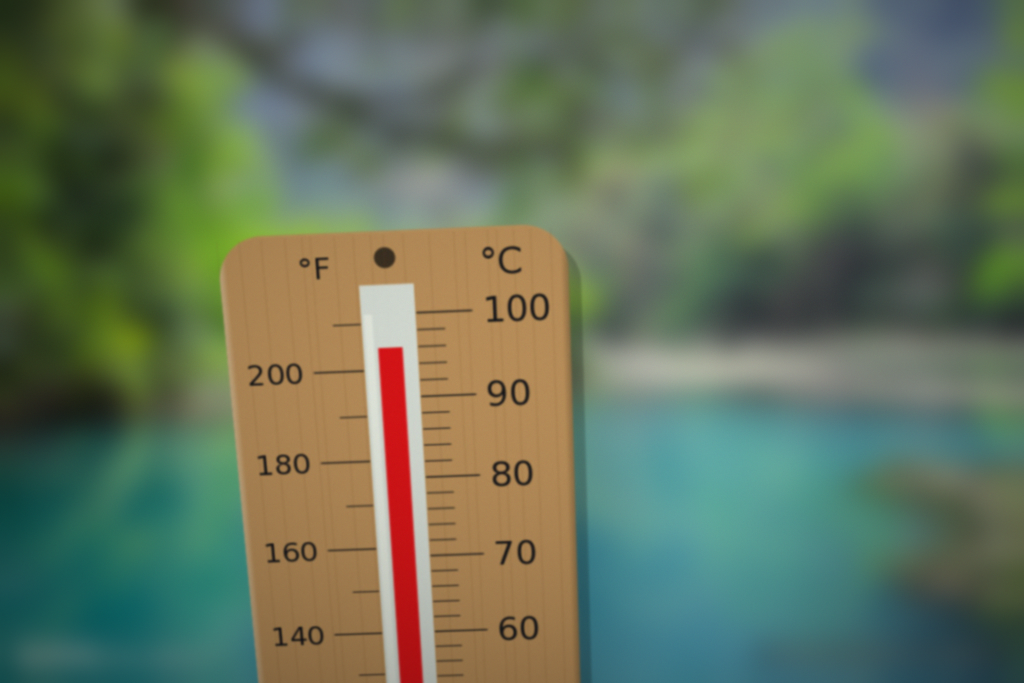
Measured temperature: 96 °C
